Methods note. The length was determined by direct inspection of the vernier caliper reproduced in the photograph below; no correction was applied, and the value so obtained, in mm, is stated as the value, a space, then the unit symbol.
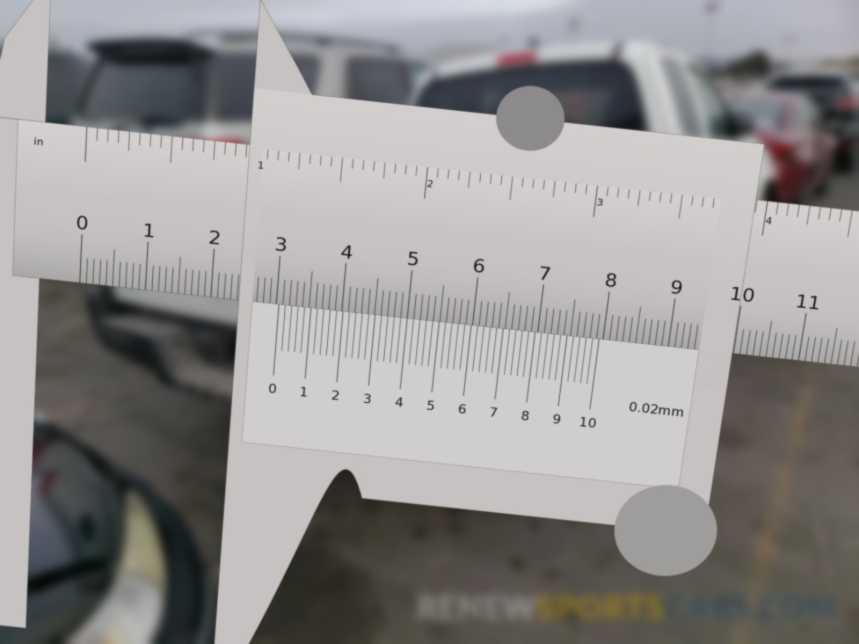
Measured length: 30.4 mm
